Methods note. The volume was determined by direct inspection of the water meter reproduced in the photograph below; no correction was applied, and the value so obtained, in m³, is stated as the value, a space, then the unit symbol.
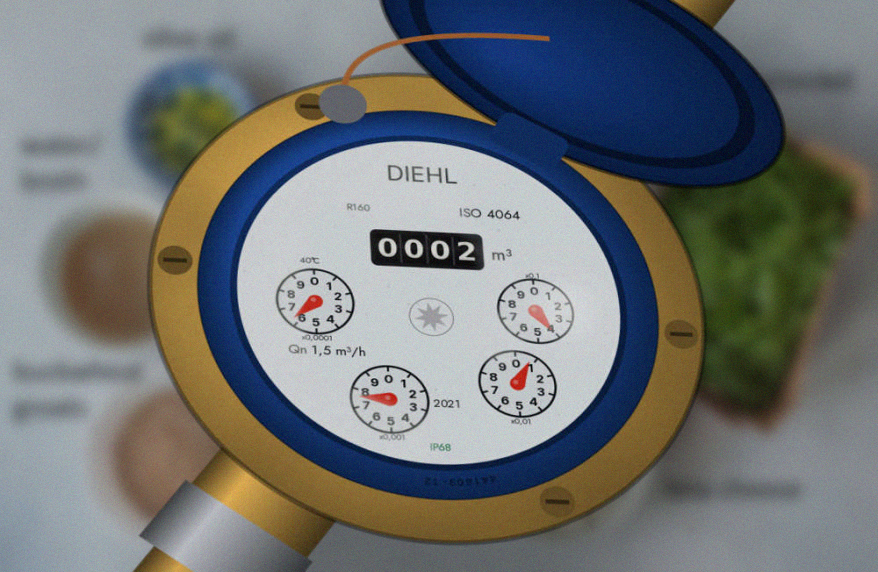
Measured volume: 2.4076 m³
